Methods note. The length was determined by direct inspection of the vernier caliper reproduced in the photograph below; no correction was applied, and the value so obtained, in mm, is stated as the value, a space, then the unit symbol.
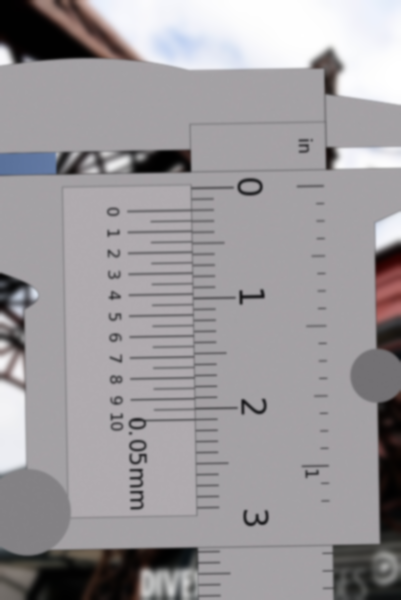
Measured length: 2.0 mm
